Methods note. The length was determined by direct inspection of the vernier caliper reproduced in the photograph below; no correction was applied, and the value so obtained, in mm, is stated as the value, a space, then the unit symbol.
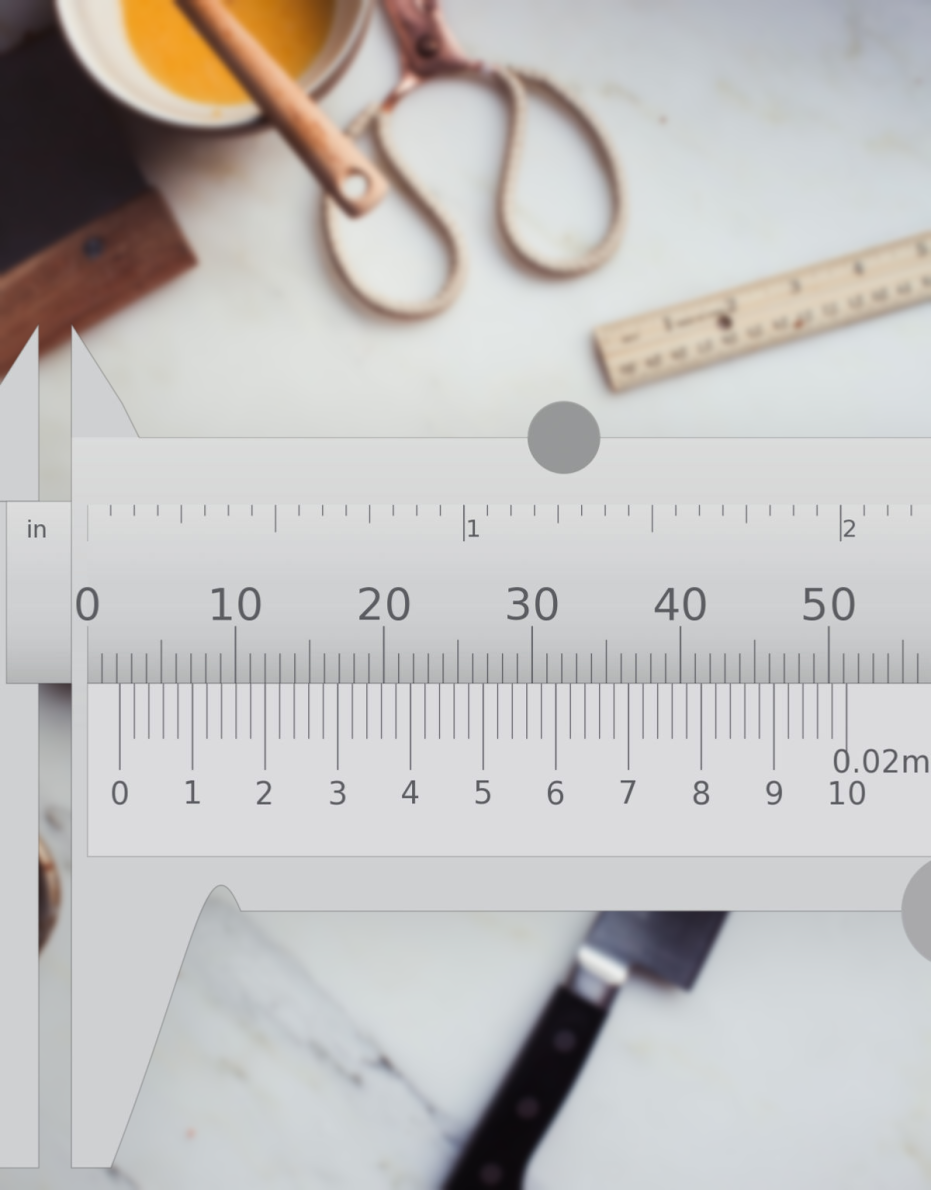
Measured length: 2.2 mm
